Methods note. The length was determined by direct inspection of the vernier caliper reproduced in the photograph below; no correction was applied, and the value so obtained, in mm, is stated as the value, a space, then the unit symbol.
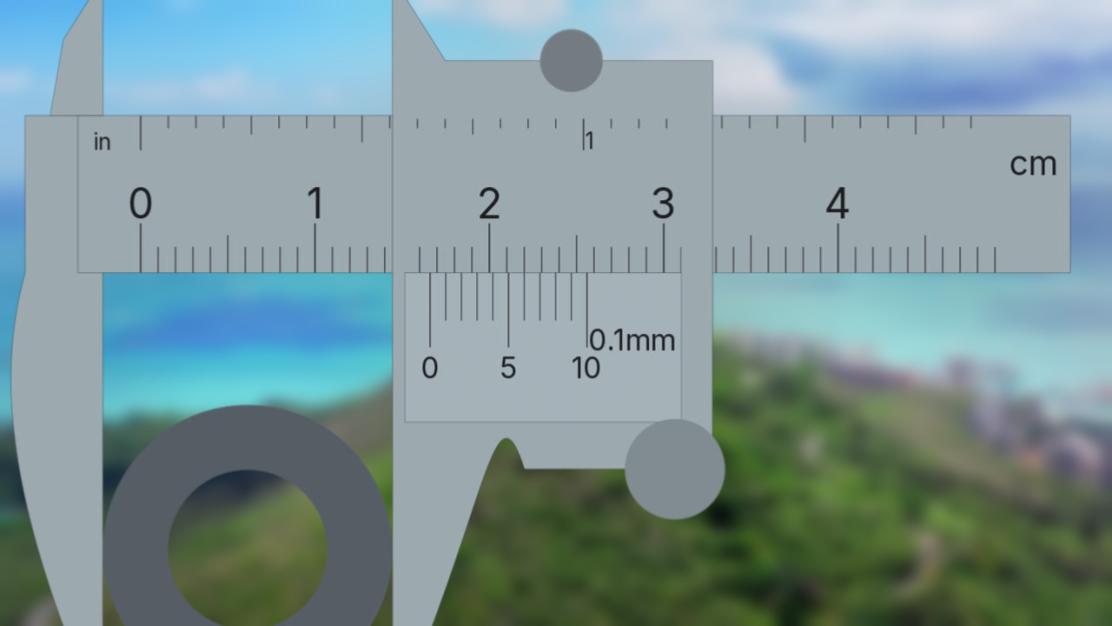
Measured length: 16.6 mm
